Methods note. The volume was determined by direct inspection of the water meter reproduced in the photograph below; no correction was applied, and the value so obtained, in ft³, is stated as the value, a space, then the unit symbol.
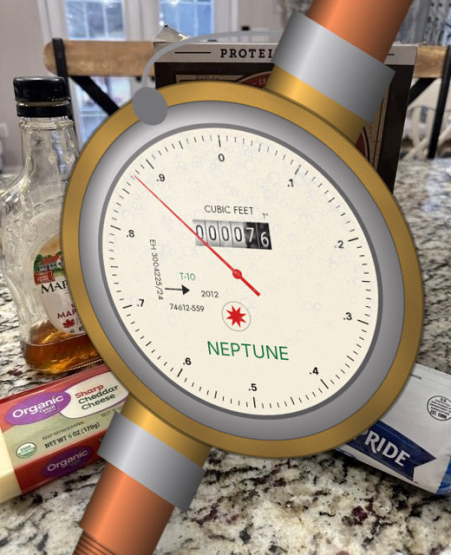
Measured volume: 75.87 ft³
